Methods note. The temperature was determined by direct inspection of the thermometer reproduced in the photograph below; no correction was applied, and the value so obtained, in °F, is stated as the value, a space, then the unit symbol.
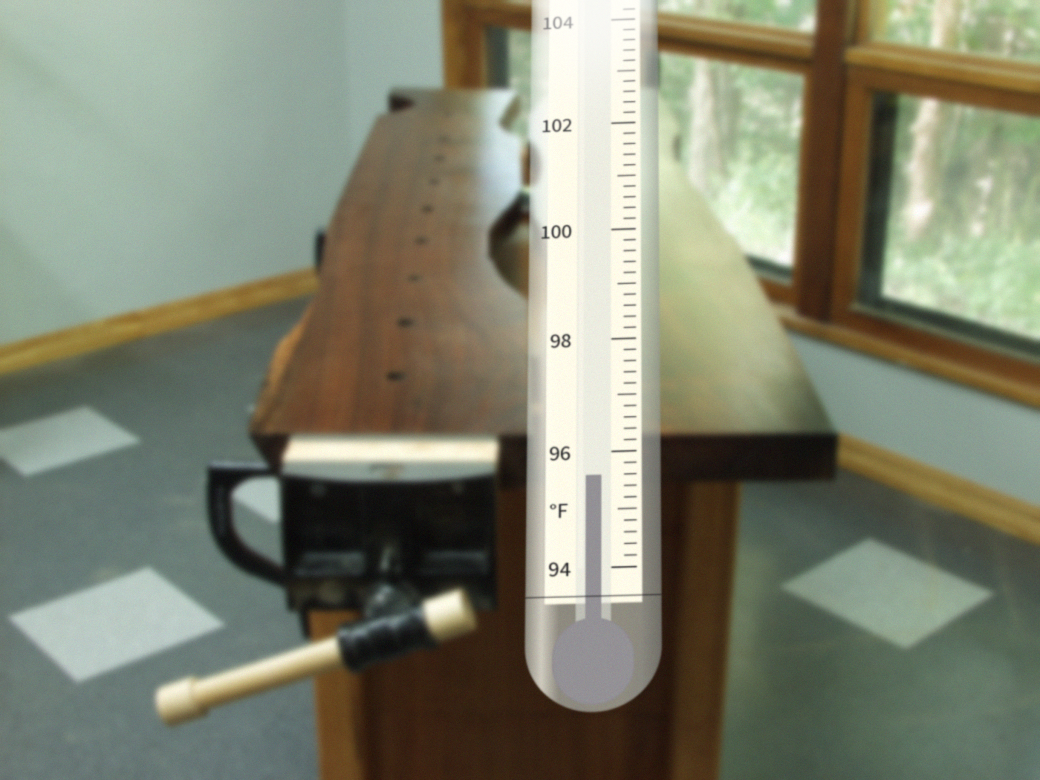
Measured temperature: 95.6 °F
